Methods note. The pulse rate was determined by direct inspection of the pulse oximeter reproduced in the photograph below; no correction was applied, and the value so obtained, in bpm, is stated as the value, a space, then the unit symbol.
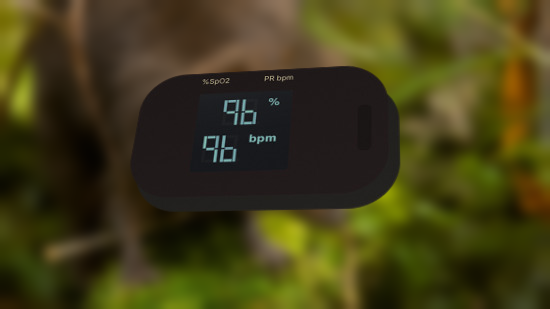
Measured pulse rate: 96 bpm
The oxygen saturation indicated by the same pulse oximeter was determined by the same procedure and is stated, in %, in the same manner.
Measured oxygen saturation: 96 %
